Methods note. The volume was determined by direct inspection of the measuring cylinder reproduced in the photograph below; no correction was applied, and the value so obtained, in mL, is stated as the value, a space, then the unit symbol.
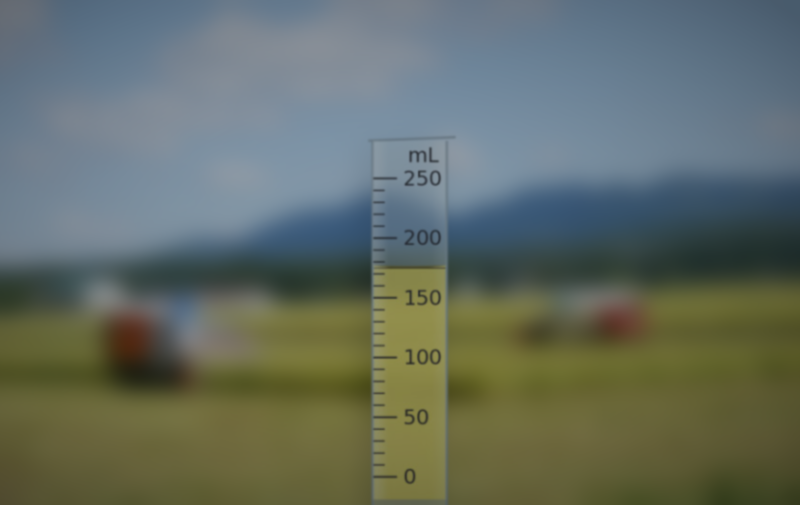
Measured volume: 175 mL
